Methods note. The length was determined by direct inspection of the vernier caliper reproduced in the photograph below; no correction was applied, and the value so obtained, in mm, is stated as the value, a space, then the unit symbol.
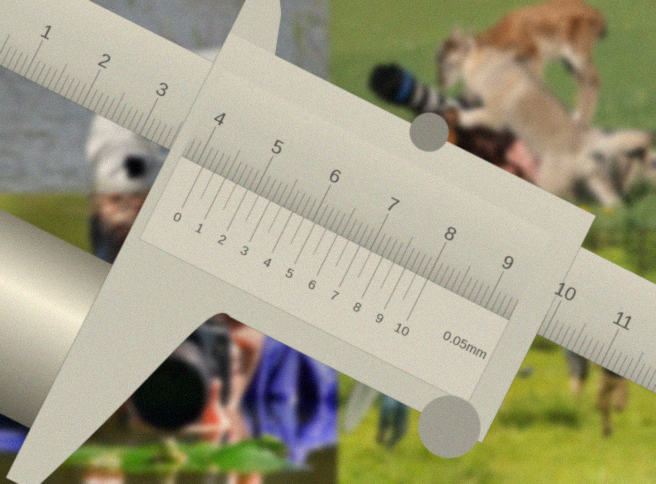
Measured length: 41.0 mm
